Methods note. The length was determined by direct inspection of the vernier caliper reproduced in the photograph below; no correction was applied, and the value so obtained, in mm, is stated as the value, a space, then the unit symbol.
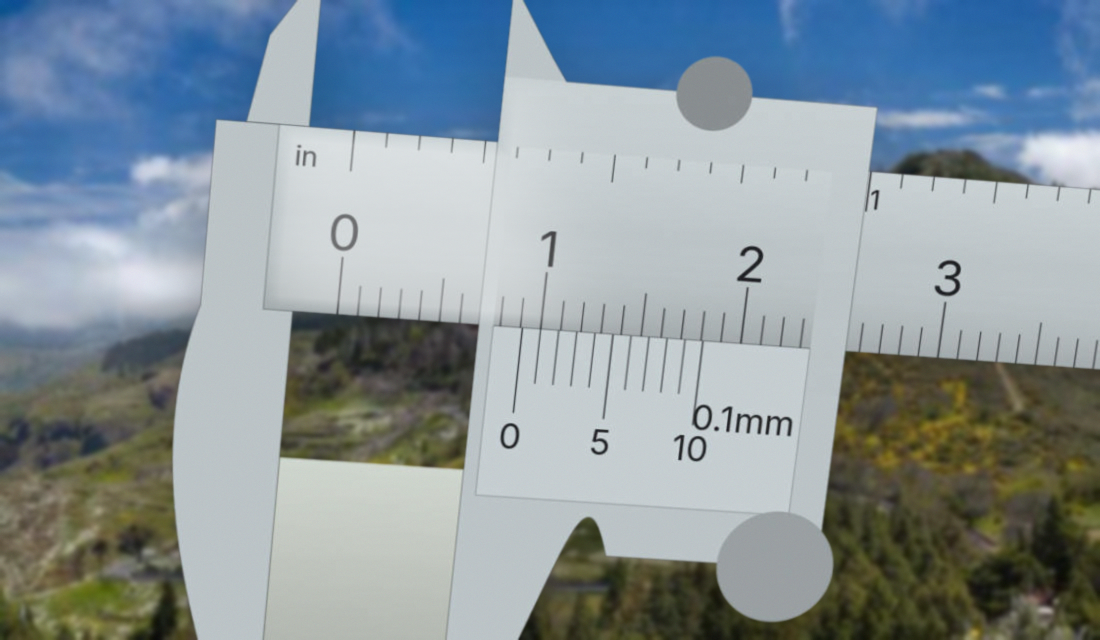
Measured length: 9.1 mm
